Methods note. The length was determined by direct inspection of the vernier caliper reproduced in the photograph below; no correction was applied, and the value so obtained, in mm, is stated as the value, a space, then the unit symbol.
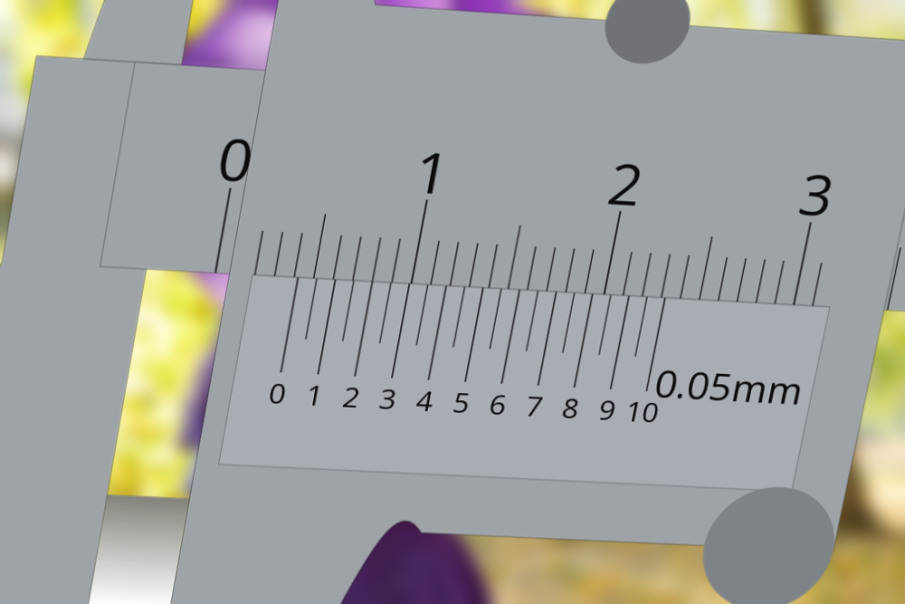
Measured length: 4.2 mm
